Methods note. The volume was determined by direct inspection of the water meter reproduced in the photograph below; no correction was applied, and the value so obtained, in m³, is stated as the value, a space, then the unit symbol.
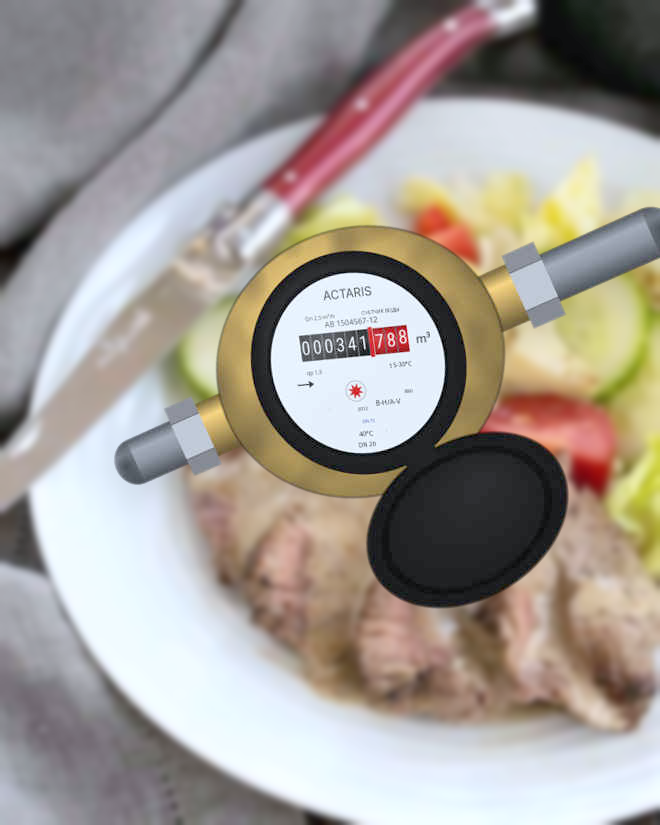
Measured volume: 341.788 m³
